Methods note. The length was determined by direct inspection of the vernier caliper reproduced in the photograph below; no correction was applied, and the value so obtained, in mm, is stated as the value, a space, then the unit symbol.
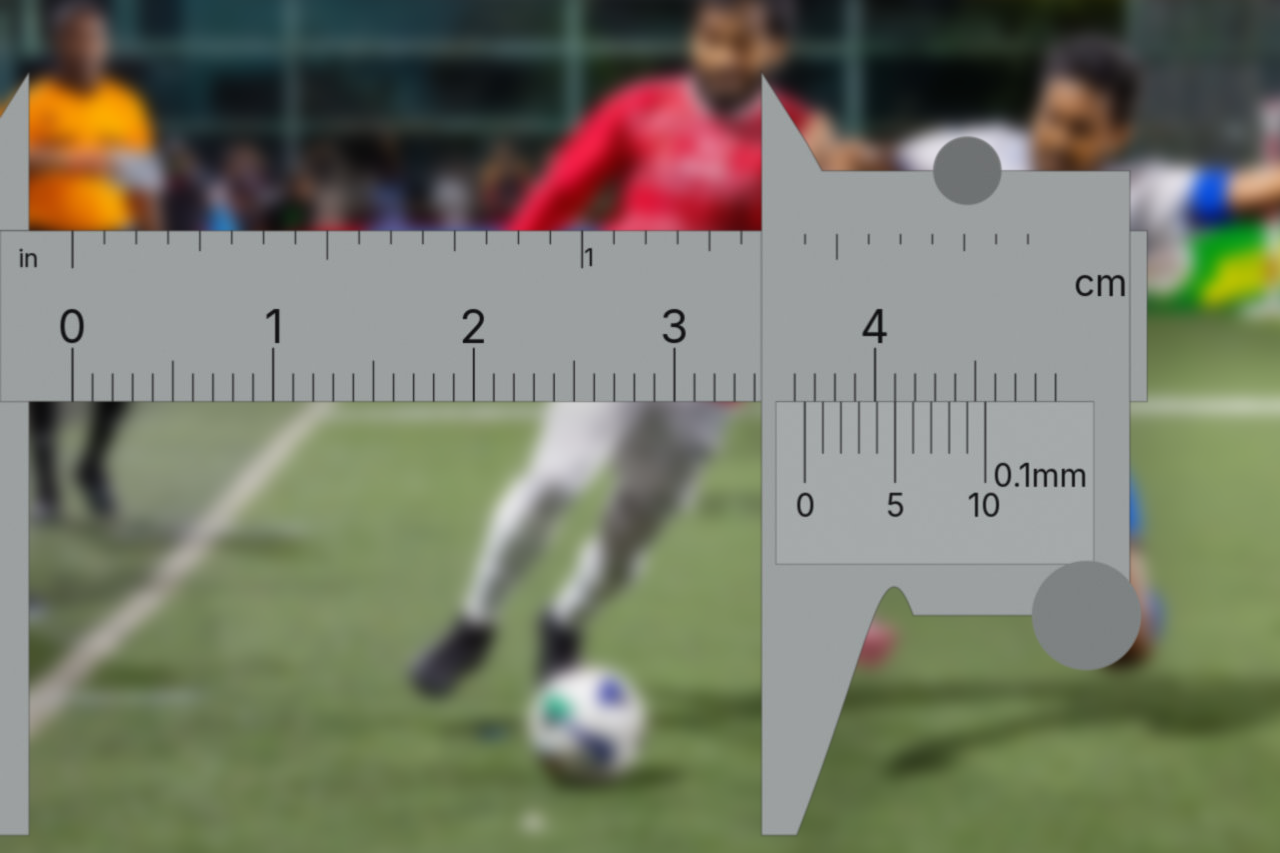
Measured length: 36.5 mm
